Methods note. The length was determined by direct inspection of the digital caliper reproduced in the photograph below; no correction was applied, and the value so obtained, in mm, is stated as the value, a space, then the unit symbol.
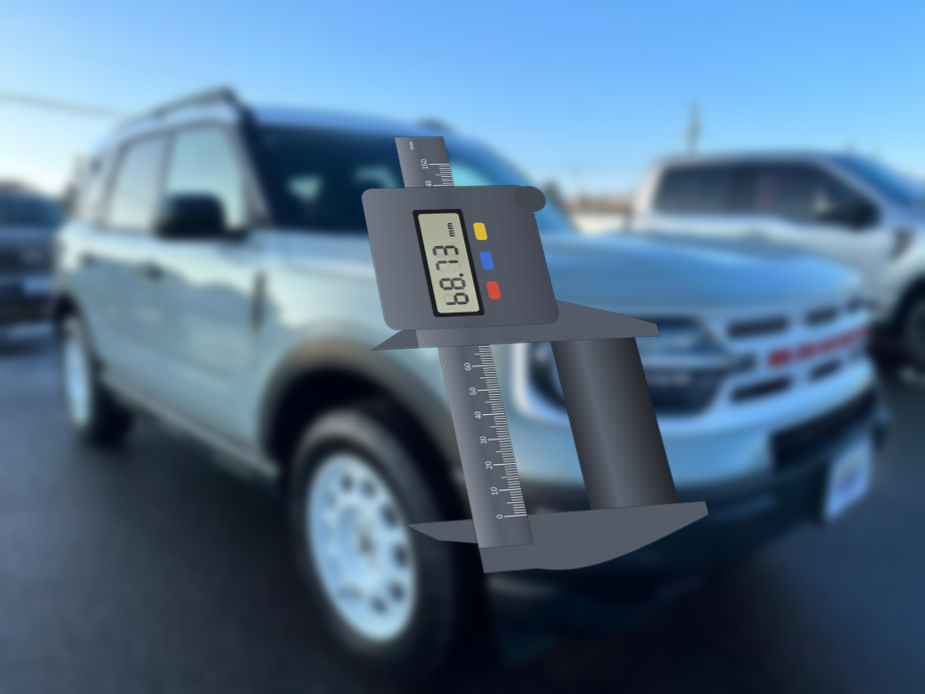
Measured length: 68.73 mm
